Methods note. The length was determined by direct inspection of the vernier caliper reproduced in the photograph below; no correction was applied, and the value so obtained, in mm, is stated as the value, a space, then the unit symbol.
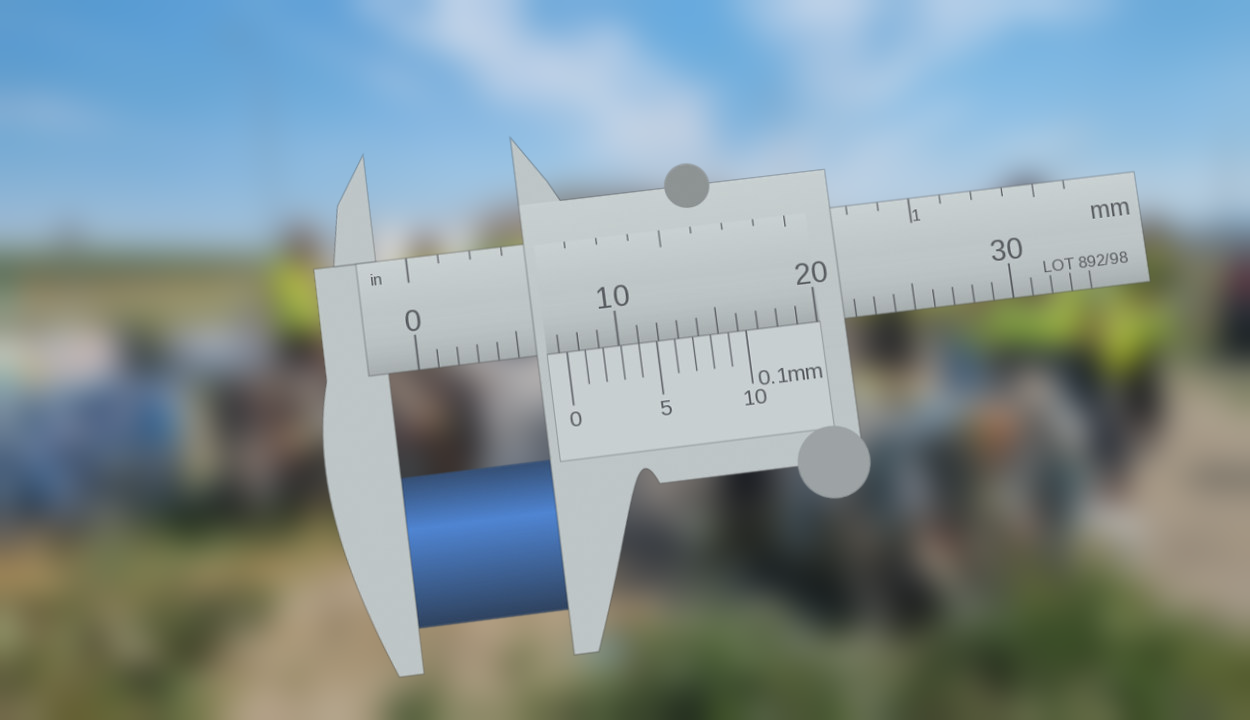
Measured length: 7.4 mm
